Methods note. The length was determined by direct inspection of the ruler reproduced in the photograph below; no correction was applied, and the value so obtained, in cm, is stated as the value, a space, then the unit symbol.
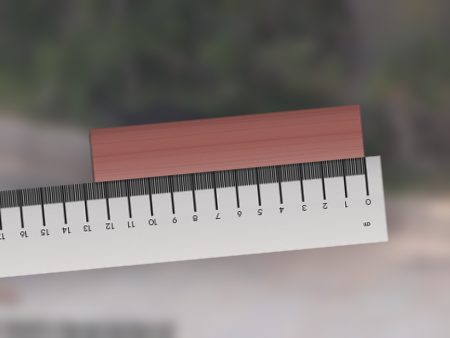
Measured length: 12.5 cm
